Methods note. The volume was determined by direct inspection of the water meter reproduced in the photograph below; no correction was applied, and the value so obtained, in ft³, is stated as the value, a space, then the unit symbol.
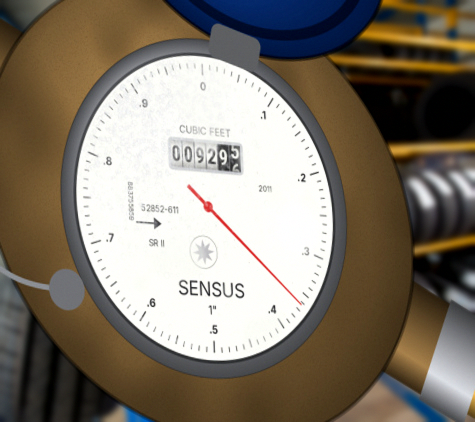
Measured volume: 9295.36 ft³
